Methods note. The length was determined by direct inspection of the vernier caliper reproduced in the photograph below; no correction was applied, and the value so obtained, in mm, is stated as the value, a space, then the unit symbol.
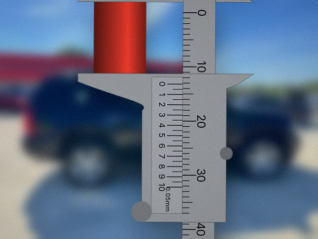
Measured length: 13.2 mm
